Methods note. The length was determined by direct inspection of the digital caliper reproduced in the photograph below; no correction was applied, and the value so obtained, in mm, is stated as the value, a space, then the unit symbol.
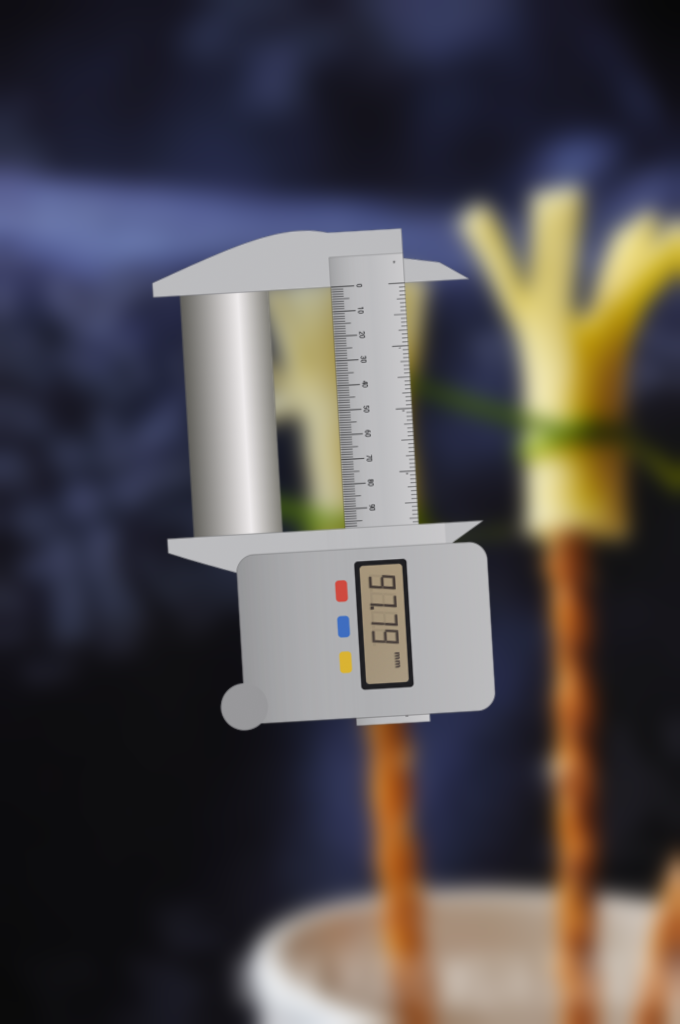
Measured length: 97.79 mm
